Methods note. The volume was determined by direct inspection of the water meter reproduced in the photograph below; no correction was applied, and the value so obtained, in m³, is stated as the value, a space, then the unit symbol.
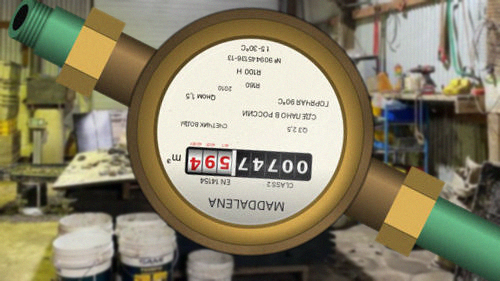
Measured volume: 747.594 m³
